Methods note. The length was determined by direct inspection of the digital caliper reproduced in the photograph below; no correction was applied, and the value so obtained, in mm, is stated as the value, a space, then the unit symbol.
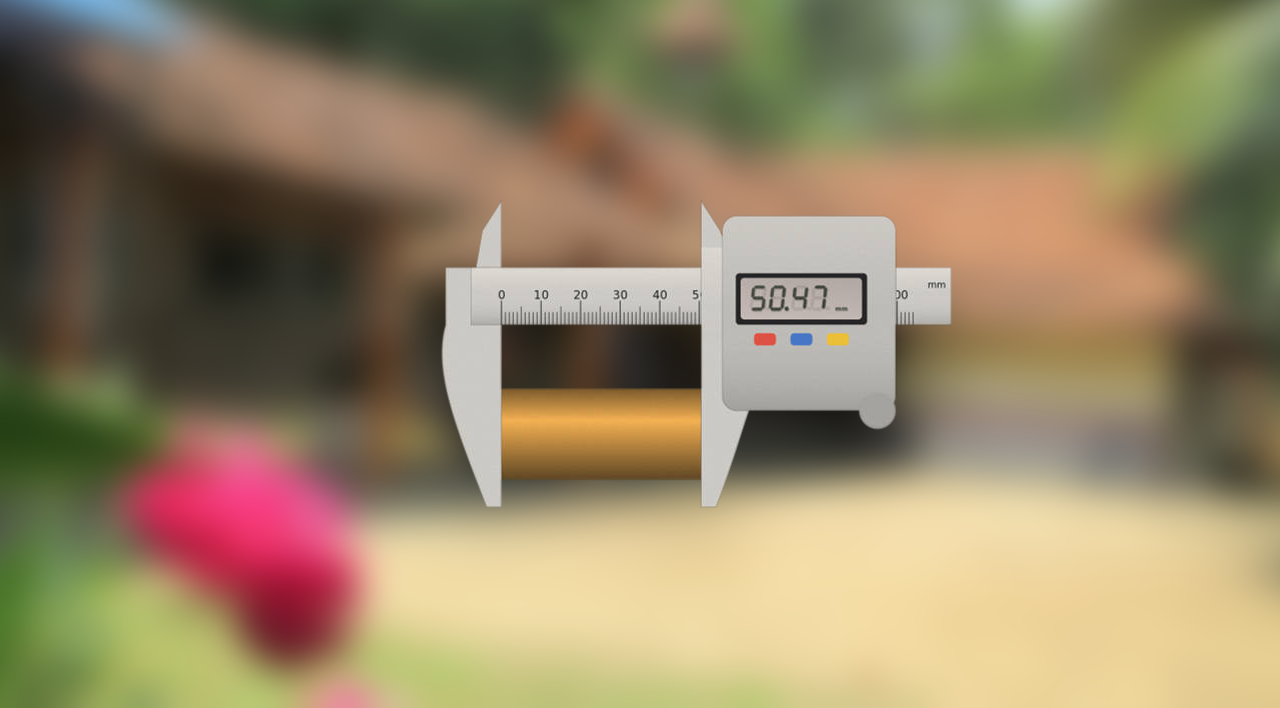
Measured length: 50.47 mm
